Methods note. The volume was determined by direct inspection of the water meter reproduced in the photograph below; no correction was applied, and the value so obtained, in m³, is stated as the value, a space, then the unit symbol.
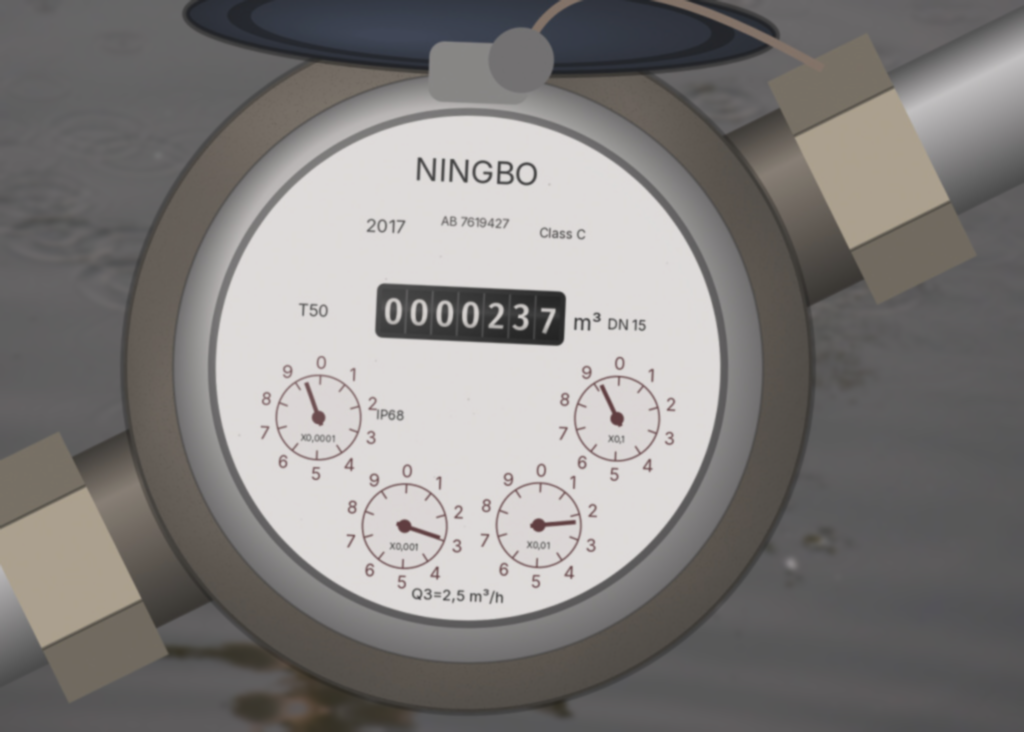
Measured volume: 236.9229 m³
